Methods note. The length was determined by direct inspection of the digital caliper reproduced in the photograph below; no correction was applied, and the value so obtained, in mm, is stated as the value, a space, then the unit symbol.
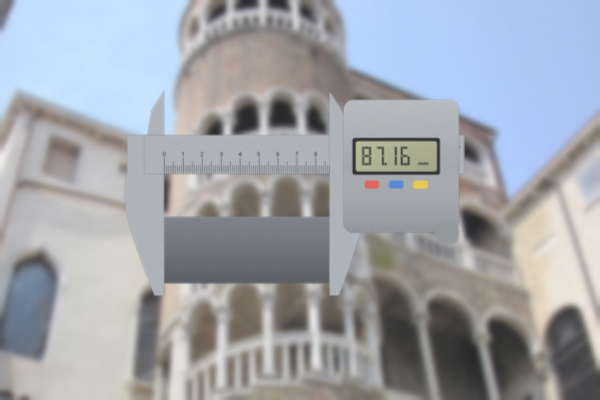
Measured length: 87.16 mm
